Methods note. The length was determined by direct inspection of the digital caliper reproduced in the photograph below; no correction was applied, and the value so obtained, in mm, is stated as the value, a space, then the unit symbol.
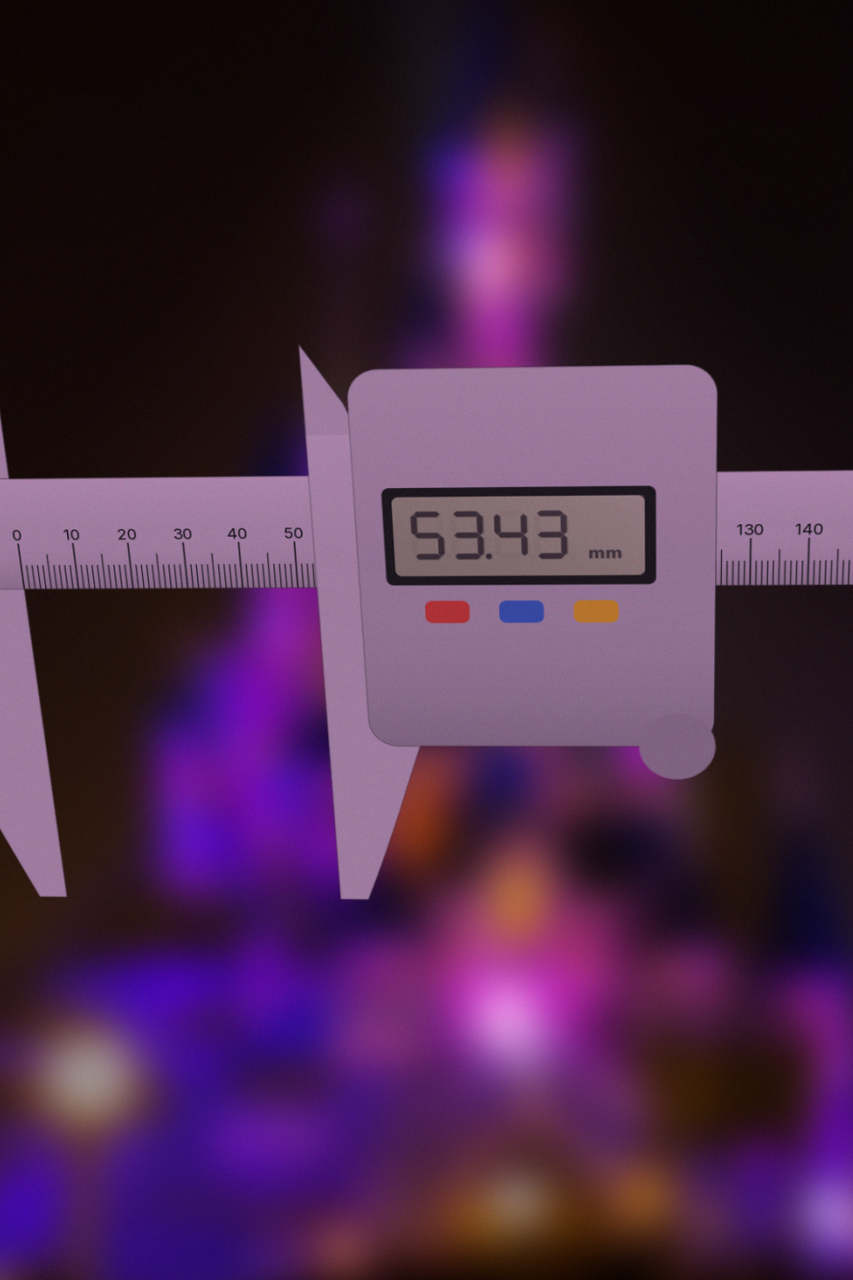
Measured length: 53.43 mm
